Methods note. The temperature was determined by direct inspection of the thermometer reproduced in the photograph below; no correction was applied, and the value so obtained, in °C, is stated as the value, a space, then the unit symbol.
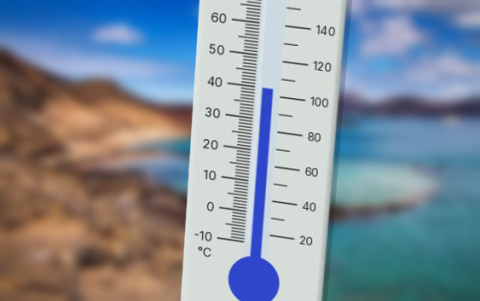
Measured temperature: 40 °C
